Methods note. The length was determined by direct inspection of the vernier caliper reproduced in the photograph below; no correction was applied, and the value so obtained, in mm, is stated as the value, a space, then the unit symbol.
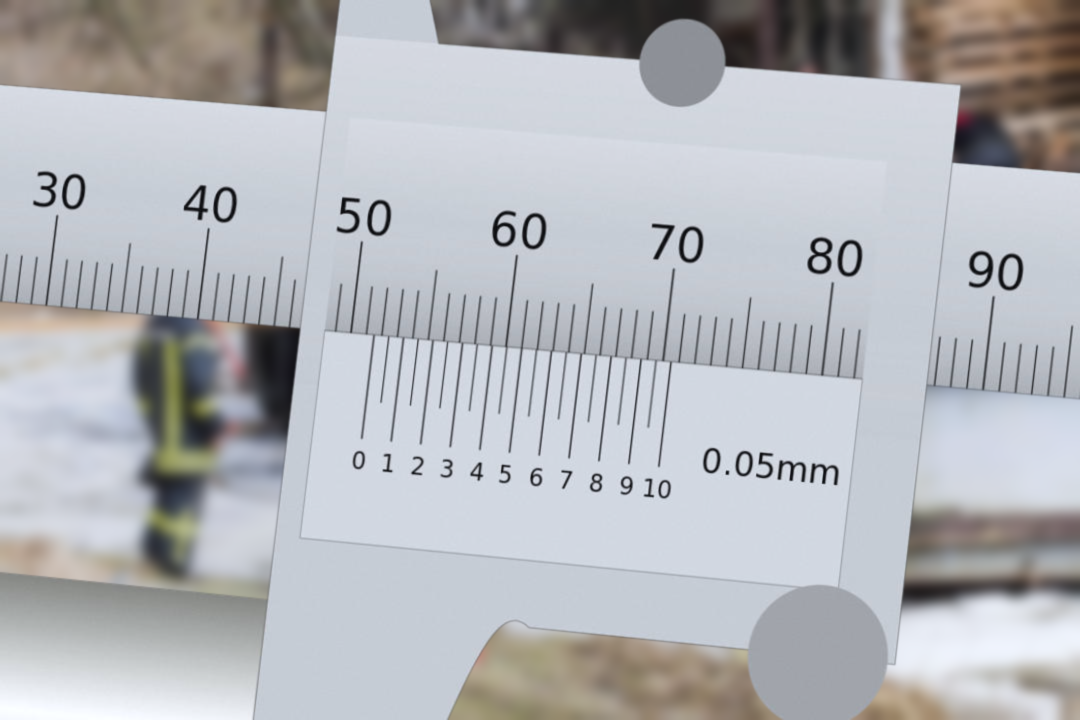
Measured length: 51.5 mm
